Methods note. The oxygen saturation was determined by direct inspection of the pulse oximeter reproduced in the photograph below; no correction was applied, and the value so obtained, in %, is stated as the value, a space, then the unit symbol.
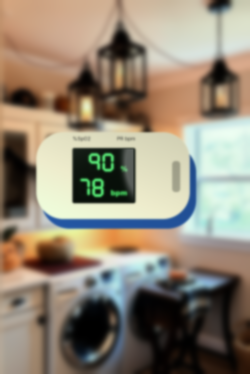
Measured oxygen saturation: 90 %
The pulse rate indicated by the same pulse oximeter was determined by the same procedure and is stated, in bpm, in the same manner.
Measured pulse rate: 78 bpm
